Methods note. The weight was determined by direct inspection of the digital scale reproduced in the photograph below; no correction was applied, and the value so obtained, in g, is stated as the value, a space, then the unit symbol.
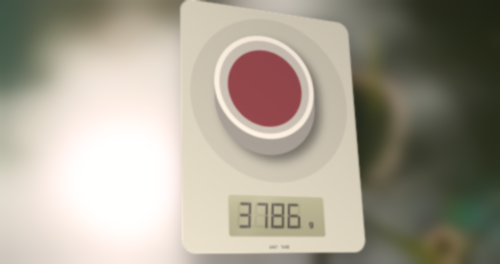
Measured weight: 3786 g
